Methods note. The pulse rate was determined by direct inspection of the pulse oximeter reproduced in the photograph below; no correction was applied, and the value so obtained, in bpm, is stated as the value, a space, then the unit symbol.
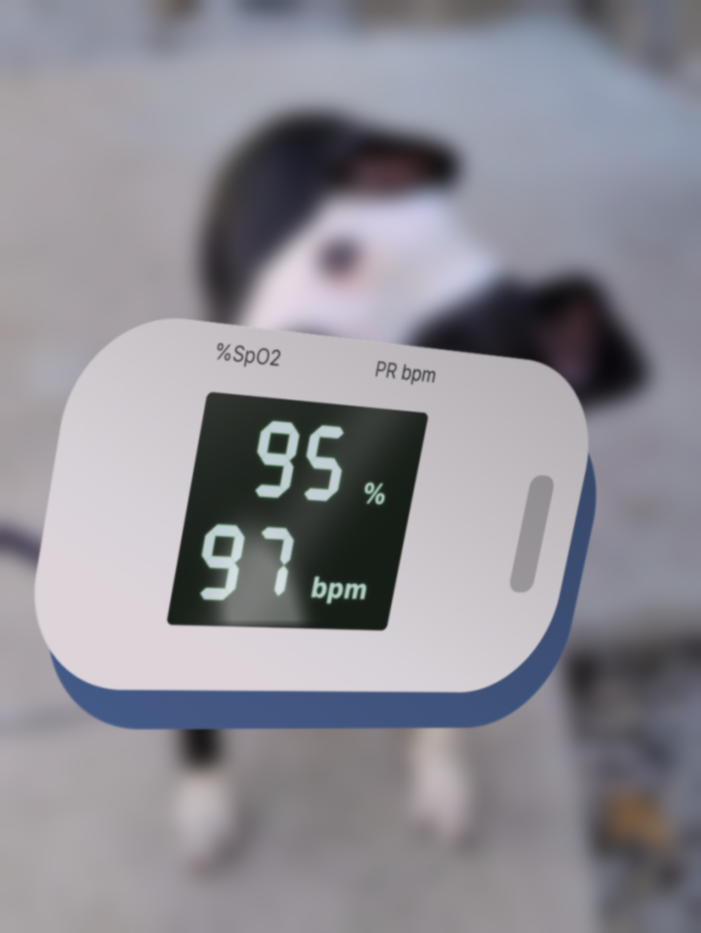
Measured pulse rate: 97 bpm
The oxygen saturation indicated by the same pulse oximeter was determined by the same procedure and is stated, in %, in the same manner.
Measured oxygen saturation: 95 %
